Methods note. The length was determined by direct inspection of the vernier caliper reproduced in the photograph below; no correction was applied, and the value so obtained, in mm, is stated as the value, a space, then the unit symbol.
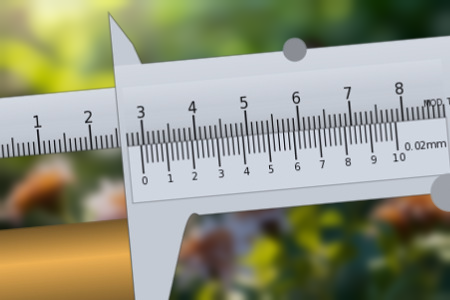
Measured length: 29.5 mm
